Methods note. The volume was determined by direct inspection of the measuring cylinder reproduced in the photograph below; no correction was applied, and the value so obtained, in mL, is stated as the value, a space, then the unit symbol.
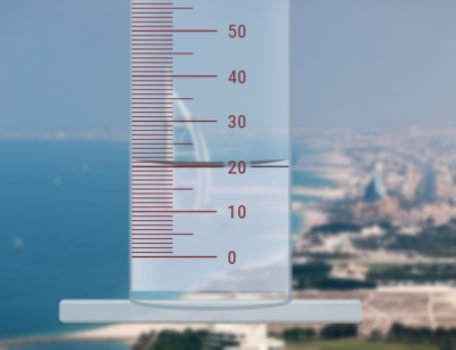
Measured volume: 20 mL
